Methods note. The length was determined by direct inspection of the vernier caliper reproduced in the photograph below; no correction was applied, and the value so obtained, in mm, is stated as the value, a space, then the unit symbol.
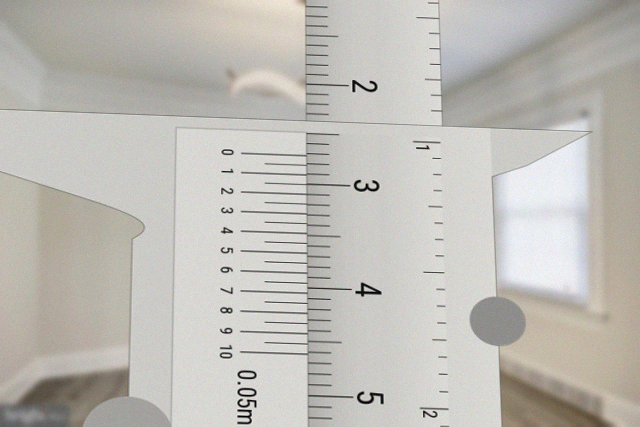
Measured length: 27.2 mm
